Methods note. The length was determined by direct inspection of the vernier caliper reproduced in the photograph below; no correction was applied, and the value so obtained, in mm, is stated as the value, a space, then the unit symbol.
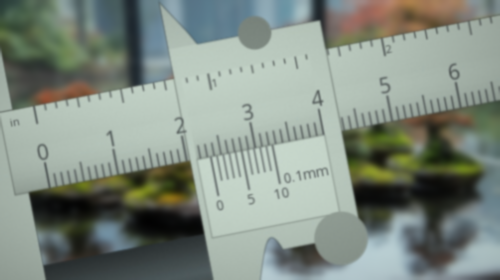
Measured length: 23.5 mm
